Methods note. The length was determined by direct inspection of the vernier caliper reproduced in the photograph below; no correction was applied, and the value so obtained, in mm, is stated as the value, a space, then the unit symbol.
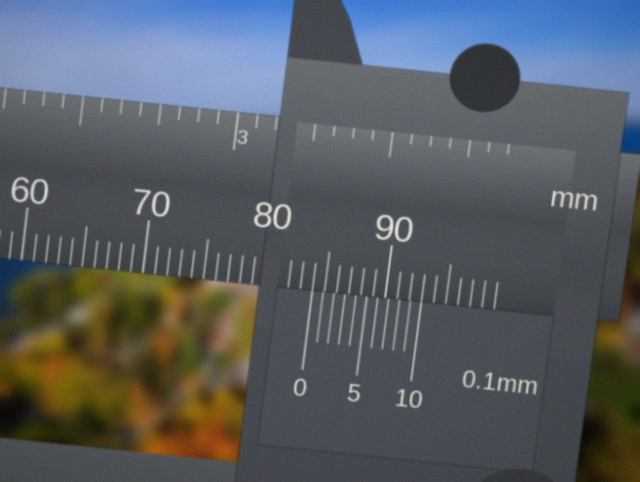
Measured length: 84.0 mm
